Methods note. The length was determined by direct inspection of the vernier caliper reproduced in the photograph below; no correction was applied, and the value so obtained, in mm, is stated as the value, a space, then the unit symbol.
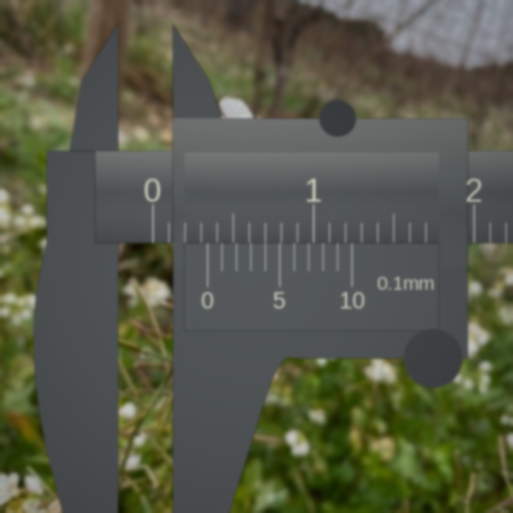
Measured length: 3.4 mm
